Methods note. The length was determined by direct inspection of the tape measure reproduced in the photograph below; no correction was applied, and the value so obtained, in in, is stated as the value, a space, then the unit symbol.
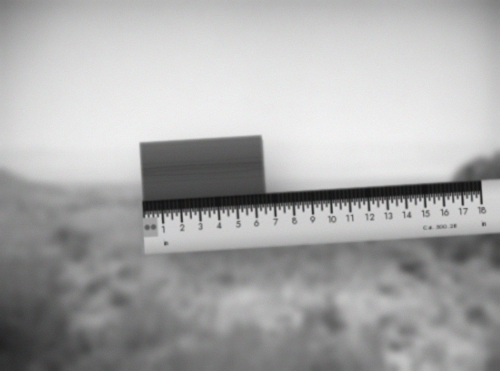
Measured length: 6.5 in
